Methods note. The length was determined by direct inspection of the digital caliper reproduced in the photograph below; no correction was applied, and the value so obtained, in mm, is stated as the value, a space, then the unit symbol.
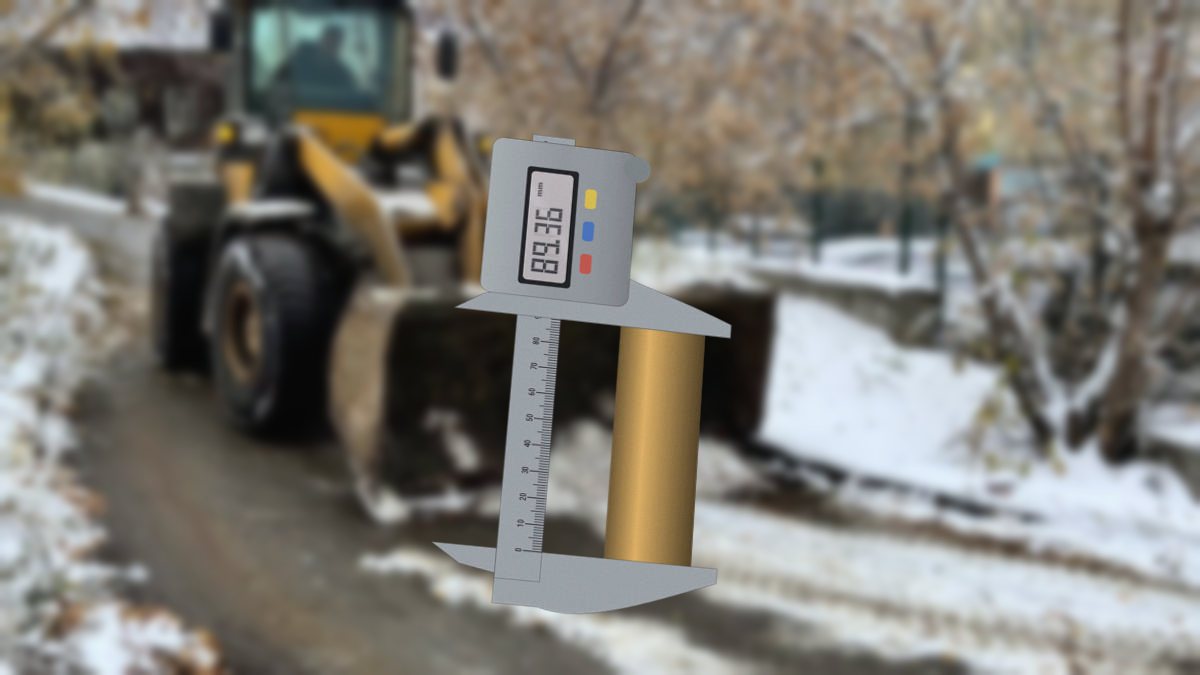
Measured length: 89.36 mm
